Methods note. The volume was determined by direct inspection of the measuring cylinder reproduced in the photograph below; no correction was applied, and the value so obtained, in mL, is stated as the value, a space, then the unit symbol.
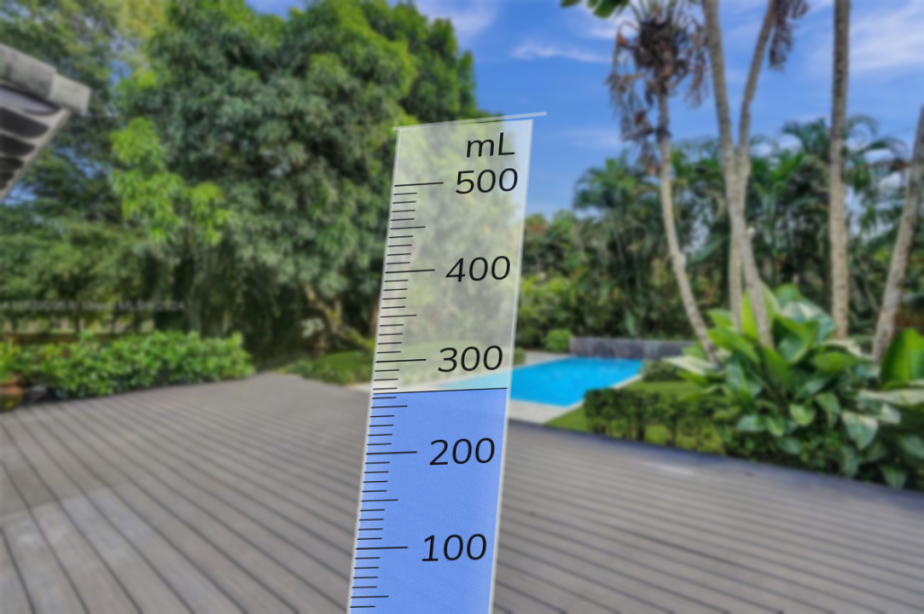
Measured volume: 265 mL
